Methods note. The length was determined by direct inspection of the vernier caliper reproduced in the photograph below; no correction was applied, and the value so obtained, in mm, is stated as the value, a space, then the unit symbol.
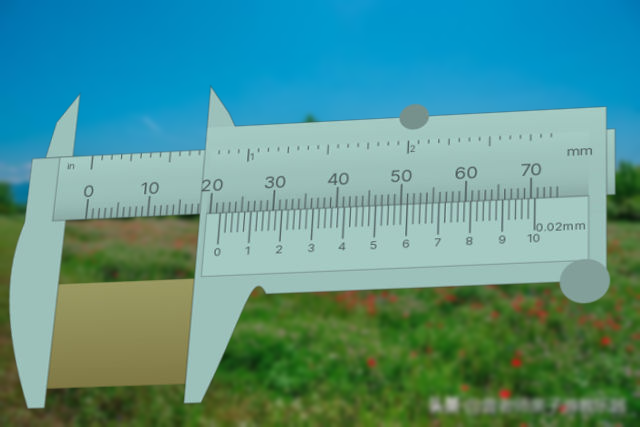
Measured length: 21.6 mm
